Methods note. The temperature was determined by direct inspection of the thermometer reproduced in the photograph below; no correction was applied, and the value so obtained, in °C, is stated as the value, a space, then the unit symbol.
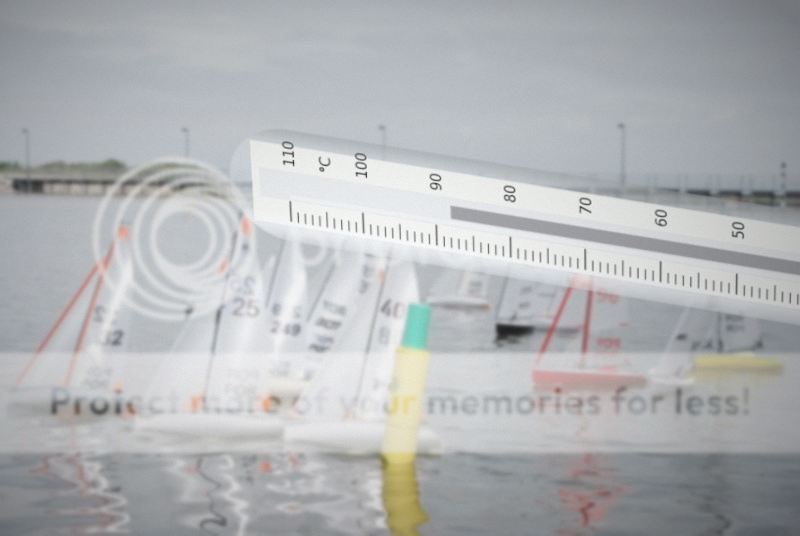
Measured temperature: 88 °C
